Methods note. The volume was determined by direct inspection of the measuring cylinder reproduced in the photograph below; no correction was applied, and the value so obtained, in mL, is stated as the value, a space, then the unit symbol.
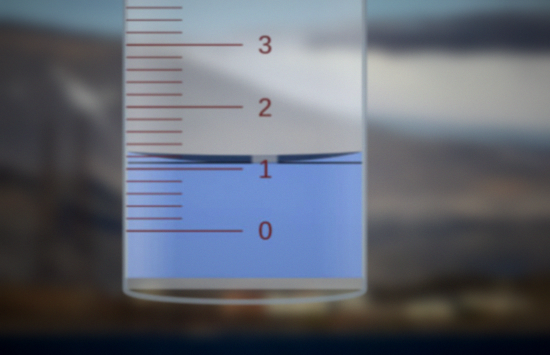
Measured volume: 1.1 mL
